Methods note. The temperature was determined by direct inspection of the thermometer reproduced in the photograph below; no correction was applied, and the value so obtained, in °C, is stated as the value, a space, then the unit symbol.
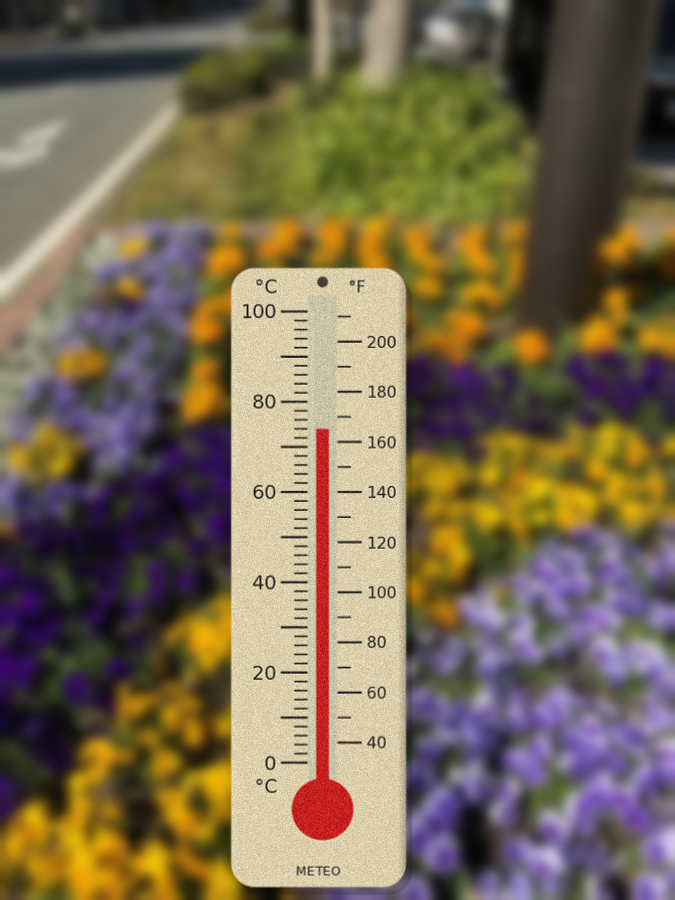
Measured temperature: 74 °C
